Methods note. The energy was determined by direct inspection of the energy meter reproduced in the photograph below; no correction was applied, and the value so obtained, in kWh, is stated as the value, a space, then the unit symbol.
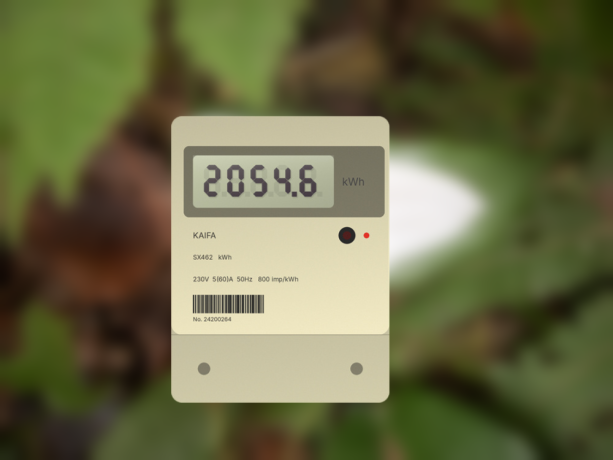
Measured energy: 2054.6 kWh
